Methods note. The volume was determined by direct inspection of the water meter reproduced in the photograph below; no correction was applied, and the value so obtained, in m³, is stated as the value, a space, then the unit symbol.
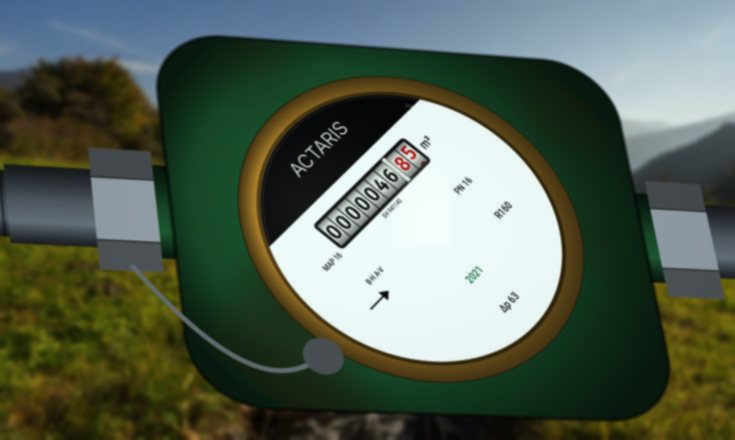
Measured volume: 46.85 m³
